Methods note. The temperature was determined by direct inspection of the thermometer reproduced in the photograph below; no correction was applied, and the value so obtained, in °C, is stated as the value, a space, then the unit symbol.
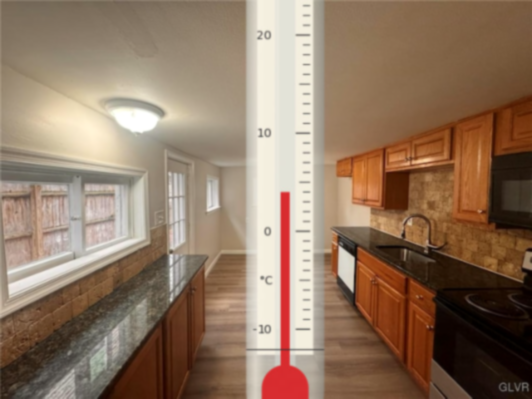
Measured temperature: 4 °C
